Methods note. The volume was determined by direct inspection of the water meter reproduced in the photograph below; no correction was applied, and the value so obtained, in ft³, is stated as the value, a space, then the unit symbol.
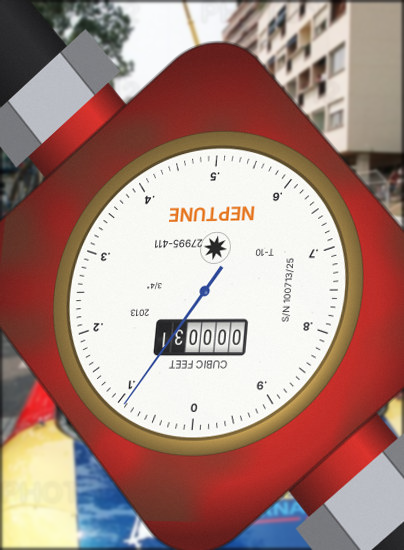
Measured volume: 31.09 ft³
